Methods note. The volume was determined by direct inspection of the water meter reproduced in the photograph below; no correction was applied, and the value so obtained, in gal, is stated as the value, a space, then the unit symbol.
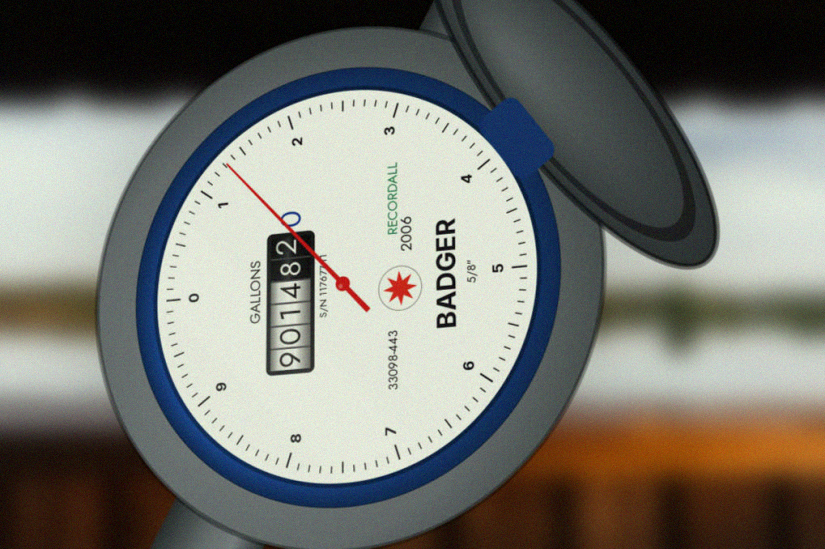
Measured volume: 9014821.3 gal
